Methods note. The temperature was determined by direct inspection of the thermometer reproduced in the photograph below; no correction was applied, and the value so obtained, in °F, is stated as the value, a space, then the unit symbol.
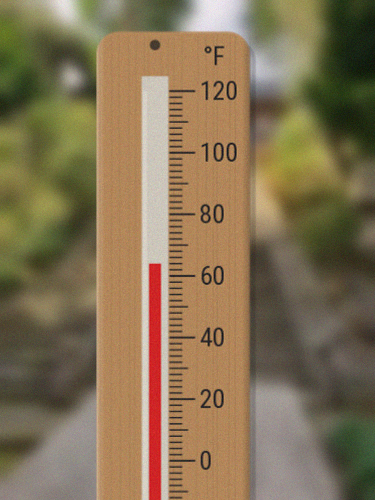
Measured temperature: 64 °F
